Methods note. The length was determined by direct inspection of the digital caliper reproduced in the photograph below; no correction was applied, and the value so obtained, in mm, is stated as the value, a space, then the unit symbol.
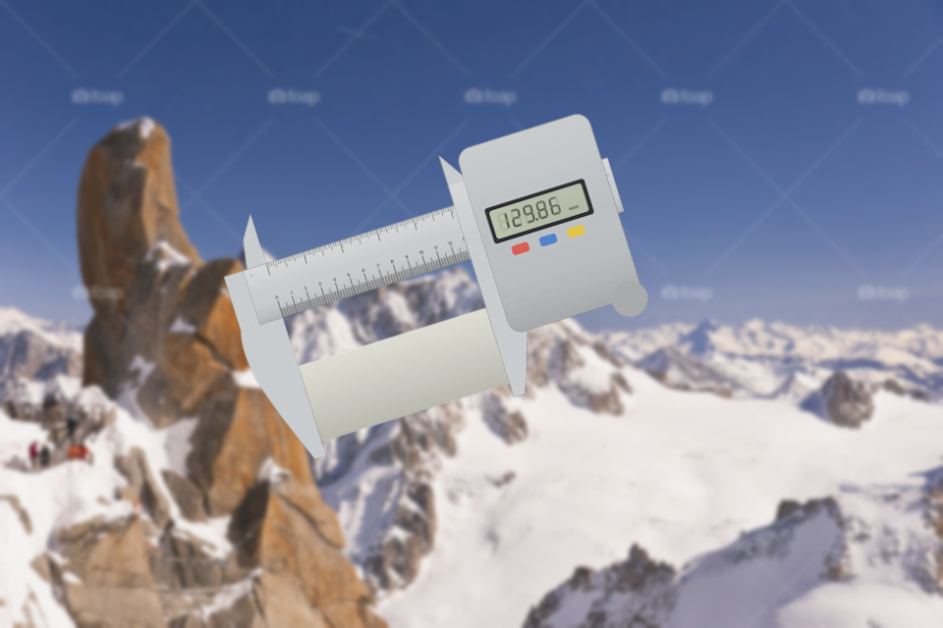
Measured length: 129.86 mm
